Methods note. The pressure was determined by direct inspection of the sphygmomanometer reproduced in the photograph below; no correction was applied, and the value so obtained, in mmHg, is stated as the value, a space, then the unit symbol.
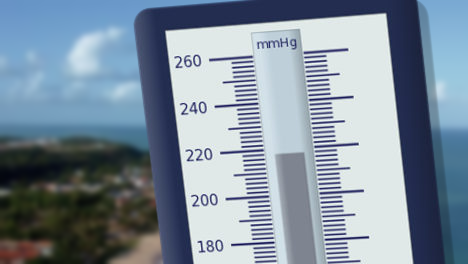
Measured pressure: 218 mmHg
